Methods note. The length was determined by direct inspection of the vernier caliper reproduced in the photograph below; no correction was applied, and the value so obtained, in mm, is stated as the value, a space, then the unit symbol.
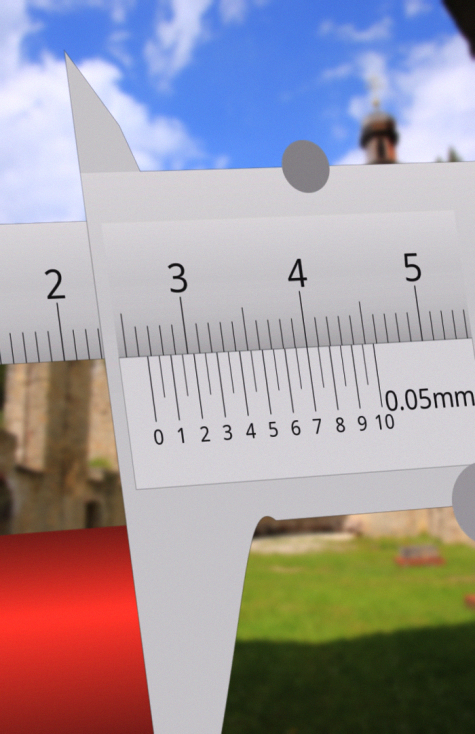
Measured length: 26.7 mm
